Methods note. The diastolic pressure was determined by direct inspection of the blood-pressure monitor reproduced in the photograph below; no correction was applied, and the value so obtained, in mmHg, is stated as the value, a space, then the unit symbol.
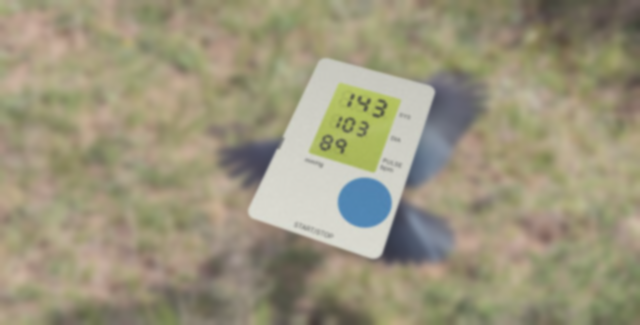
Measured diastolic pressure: 103 mmHg
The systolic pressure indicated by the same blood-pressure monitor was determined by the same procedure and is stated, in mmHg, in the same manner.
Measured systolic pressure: 143 mmHg
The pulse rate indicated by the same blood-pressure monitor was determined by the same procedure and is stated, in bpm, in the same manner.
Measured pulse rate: 89 bpm
